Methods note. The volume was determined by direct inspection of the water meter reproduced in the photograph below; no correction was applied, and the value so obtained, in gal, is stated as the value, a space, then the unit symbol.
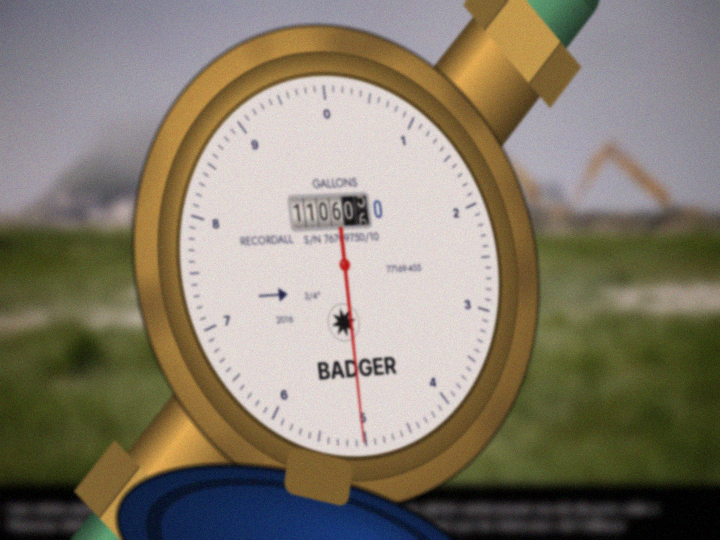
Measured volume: 1106055.0 gal
